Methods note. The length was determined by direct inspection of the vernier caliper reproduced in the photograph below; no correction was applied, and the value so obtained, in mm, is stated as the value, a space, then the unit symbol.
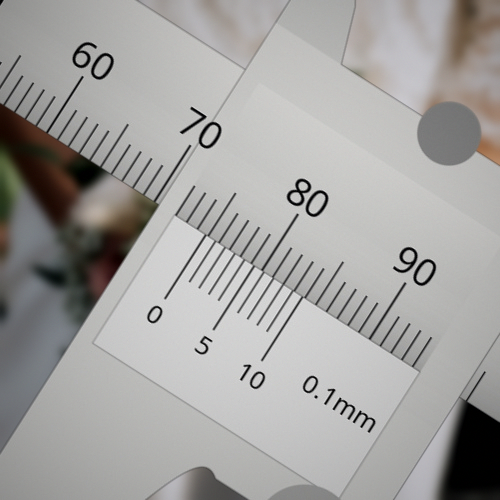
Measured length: 74.8 mm
